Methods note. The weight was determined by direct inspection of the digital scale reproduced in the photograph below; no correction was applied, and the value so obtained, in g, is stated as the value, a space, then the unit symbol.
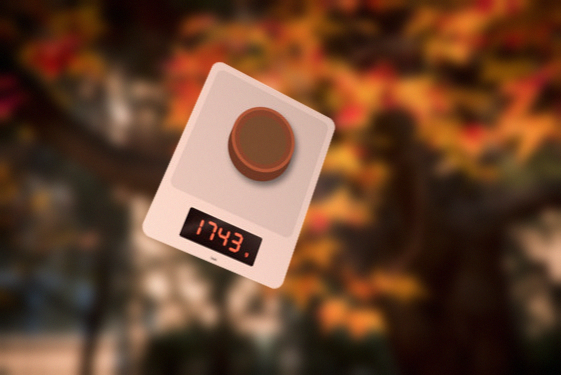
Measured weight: 1743 g
